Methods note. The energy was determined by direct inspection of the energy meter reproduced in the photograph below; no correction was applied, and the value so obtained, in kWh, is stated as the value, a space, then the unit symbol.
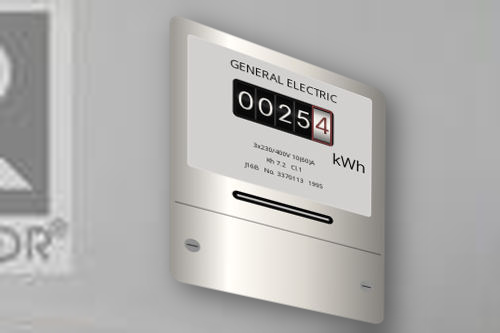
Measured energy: 25.4 kWh
